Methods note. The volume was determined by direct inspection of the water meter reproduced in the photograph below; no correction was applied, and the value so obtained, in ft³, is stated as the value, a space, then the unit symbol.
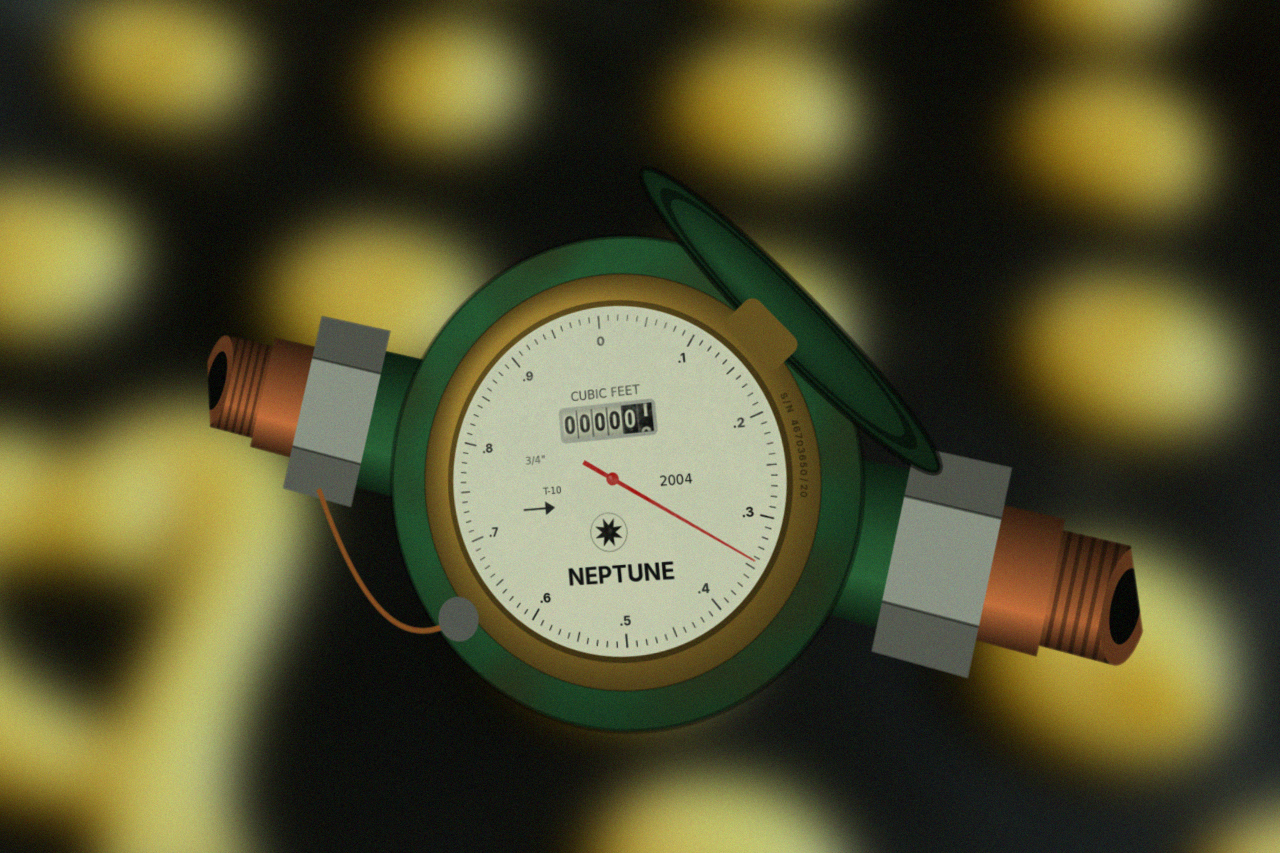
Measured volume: 1.34 ft³
